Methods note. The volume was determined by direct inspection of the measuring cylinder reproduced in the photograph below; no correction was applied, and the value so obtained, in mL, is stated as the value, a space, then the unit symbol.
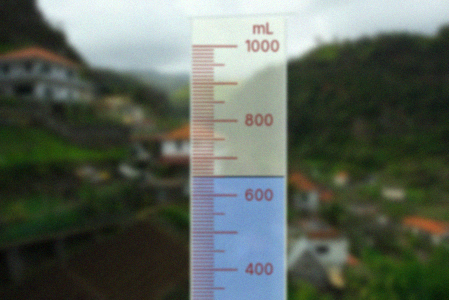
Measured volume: 650 mL
